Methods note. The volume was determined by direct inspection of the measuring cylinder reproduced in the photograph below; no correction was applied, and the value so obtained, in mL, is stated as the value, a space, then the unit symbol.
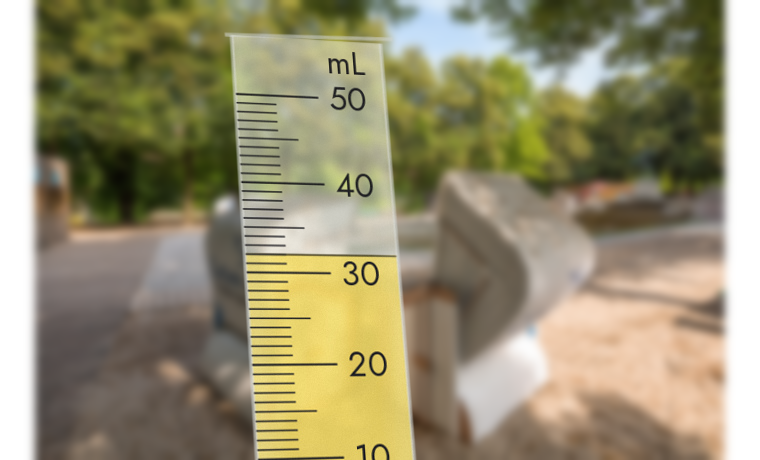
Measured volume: 32 mL
